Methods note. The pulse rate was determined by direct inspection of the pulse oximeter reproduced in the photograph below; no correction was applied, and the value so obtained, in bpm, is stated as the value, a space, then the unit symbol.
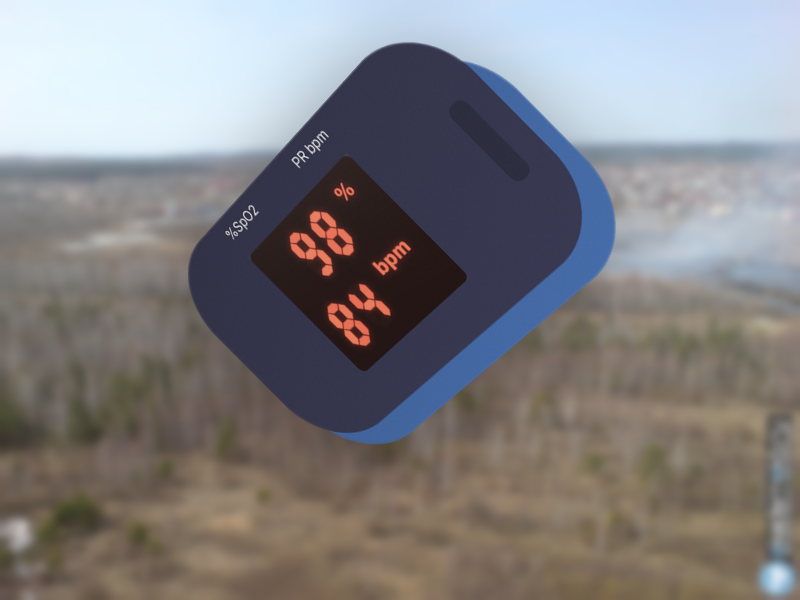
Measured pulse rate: 84 bpm
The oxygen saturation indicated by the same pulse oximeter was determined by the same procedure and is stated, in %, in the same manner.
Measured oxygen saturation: 98 %
